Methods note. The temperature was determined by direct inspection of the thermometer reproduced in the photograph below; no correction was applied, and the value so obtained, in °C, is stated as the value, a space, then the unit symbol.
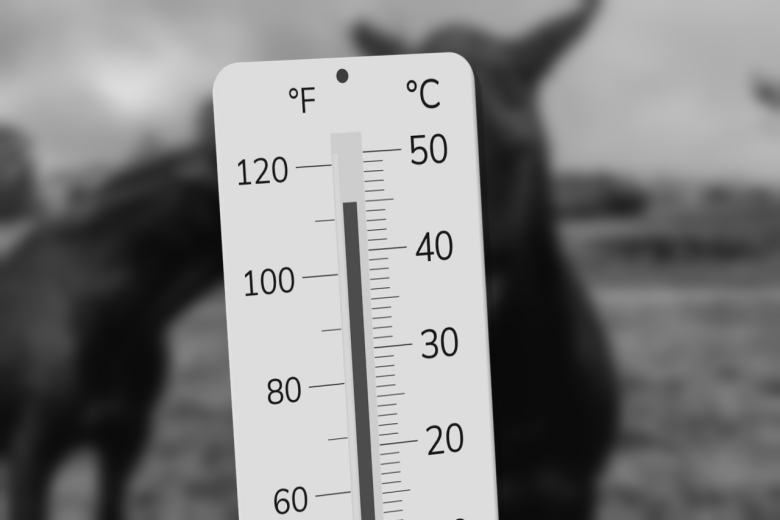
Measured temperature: 45 °C
